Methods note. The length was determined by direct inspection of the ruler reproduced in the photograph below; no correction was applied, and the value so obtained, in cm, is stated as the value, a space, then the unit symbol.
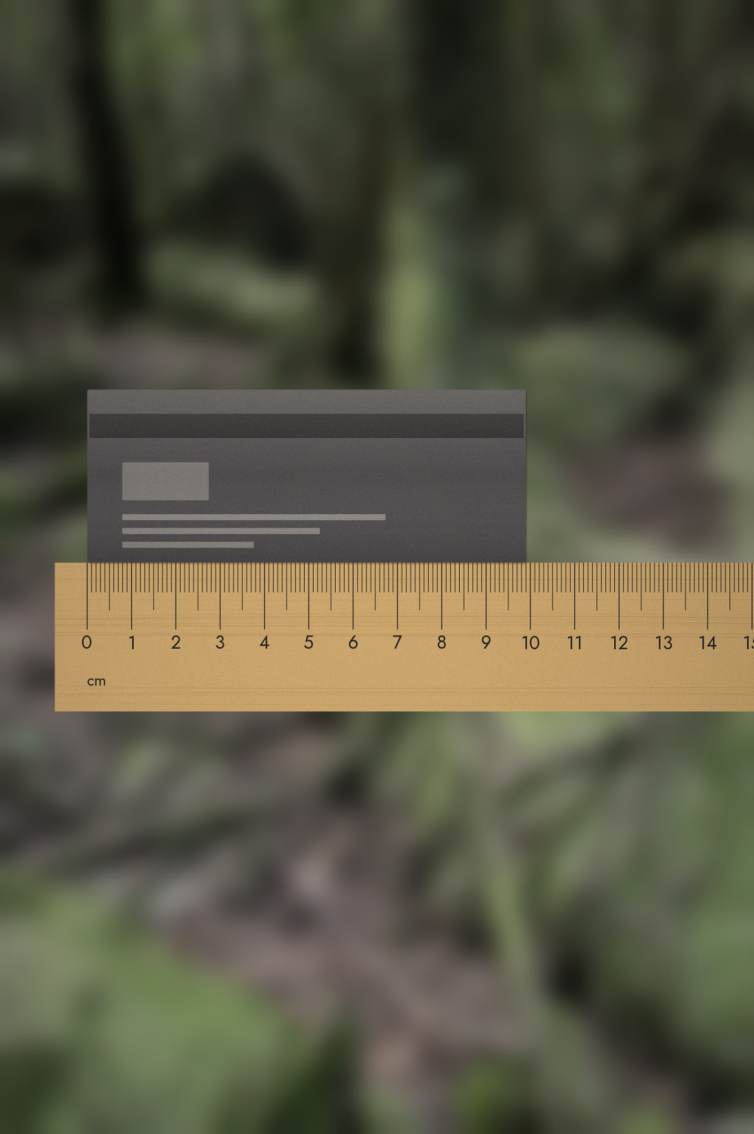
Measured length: 9.9 cm
